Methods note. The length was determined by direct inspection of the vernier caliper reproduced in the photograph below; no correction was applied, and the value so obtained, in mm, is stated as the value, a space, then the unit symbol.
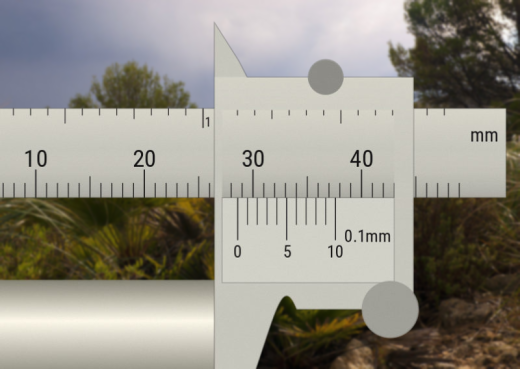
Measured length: 28.6 mm
